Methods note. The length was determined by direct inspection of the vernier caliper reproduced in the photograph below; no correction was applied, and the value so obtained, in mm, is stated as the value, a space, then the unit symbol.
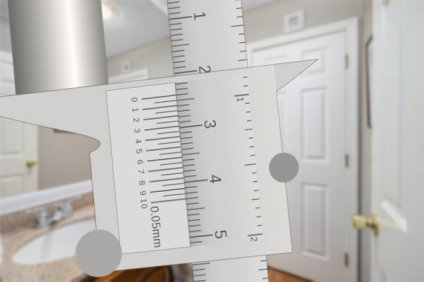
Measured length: 24.0 mm
